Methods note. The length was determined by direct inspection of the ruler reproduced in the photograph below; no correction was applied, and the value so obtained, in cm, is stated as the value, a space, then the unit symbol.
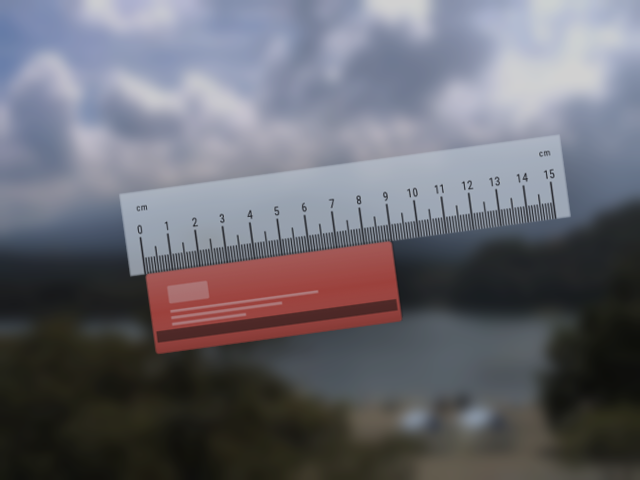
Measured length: 9 cm
